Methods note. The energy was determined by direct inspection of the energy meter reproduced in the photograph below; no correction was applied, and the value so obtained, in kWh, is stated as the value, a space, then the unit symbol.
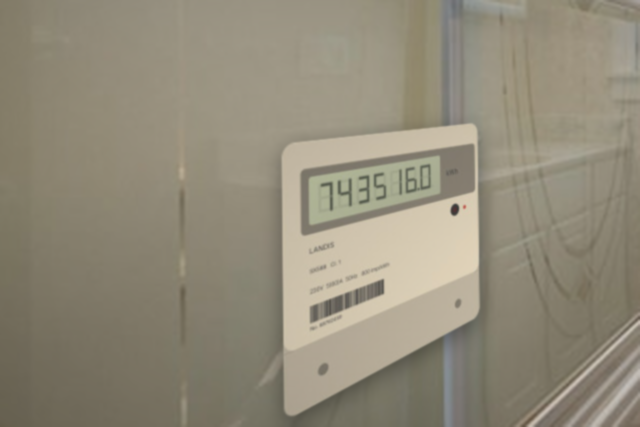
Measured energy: 743516.0 kWh
